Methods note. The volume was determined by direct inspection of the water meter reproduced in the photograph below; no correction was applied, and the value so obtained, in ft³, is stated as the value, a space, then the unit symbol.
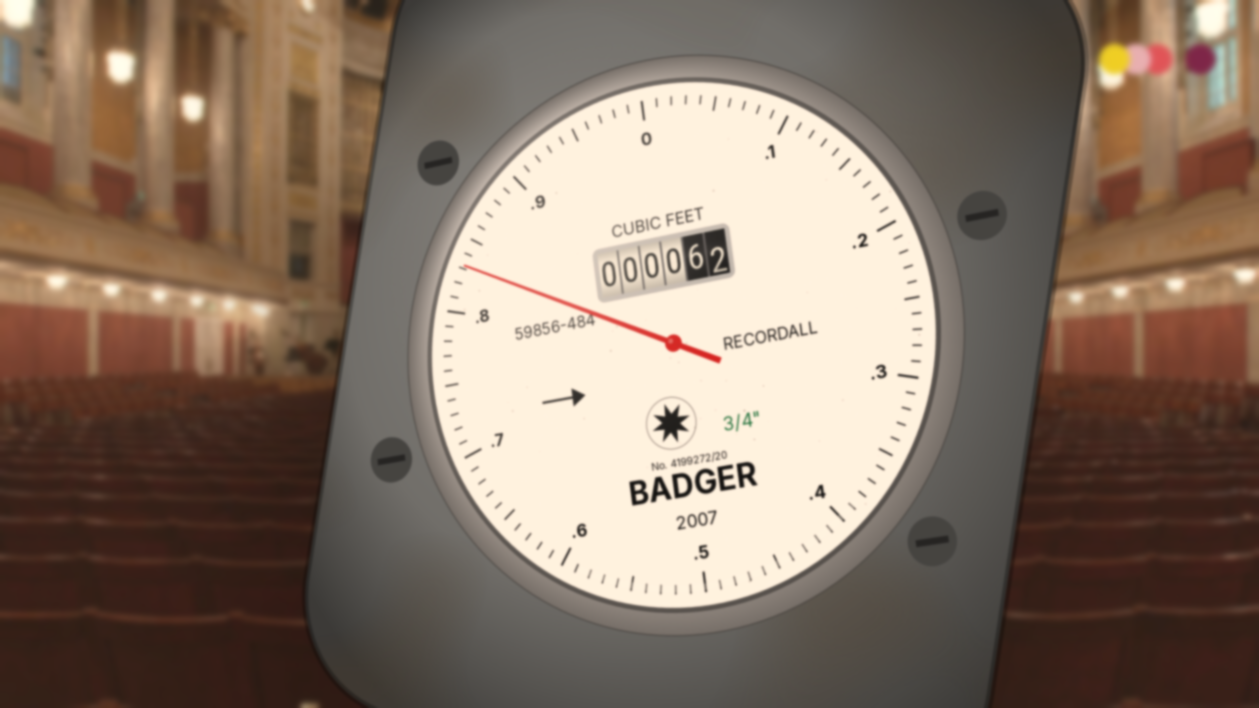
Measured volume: 61.83 ft³
